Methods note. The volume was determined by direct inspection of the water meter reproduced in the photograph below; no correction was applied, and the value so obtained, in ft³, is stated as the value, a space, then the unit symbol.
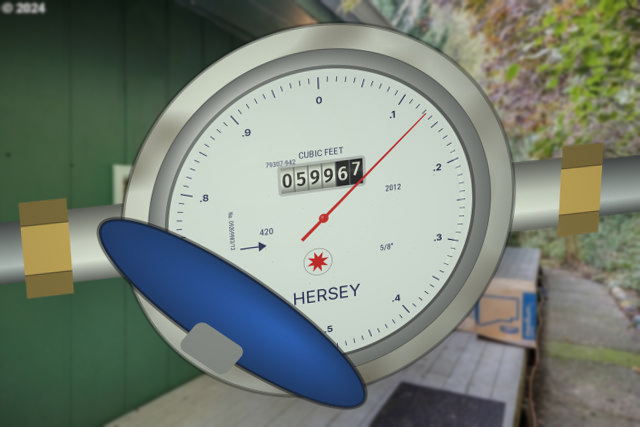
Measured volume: 59967.13 ft³
